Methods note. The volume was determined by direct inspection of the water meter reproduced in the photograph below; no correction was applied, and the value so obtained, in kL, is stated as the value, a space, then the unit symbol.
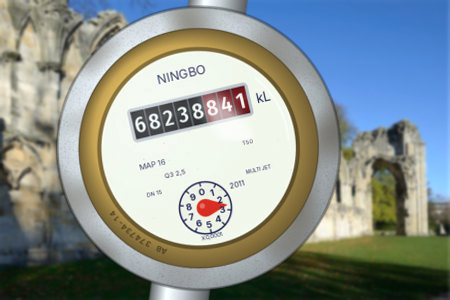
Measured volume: 68238.8412 kL
